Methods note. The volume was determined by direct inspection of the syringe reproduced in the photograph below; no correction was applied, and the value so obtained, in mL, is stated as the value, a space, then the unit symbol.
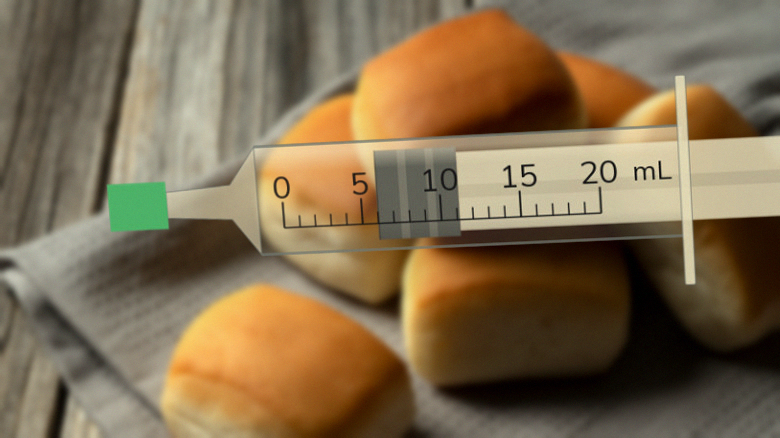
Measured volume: 6 mL
